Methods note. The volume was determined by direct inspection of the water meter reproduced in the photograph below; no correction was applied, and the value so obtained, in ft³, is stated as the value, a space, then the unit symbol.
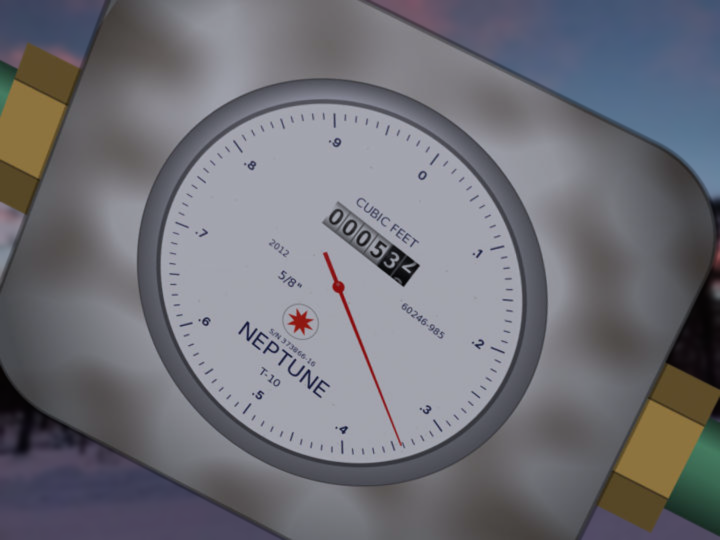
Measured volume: 532.34 ft³
